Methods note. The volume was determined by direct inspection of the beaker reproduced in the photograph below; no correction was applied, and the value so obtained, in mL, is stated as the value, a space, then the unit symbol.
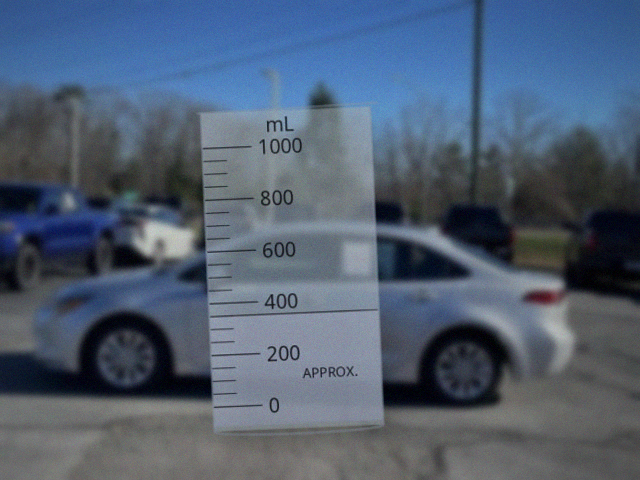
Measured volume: 350 mL
